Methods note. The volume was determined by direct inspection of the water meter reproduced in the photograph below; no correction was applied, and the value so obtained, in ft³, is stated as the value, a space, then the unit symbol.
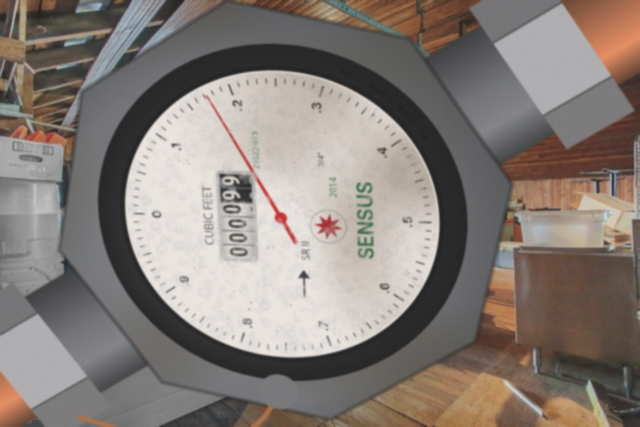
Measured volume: 99.17 ft³
